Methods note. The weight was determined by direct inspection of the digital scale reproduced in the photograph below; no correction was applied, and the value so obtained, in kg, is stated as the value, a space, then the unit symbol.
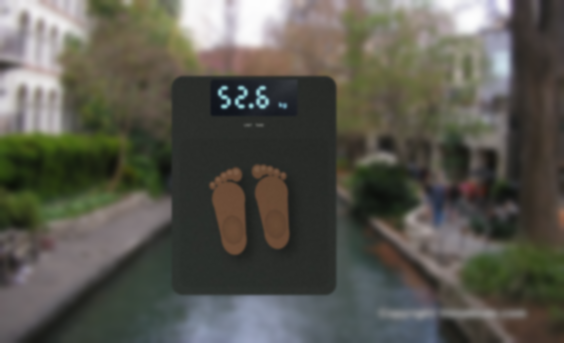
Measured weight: 52.6 kg
